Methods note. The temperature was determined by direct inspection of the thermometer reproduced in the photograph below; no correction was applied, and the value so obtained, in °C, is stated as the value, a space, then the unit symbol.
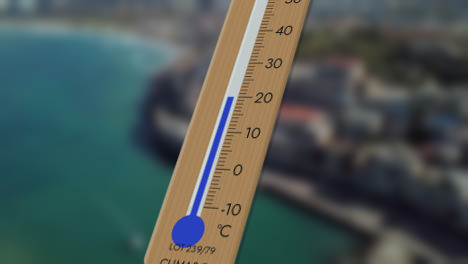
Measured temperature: 20 °C
